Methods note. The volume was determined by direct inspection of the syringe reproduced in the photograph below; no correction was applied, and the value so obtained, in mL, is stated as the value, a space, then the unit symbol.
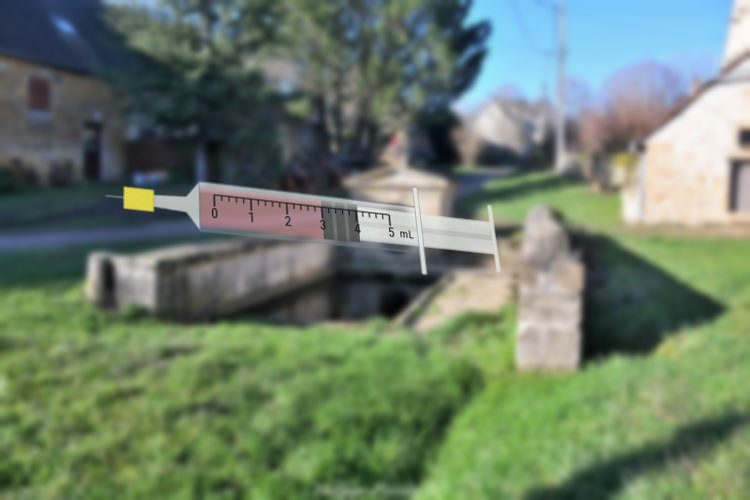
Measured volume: 3 mL
